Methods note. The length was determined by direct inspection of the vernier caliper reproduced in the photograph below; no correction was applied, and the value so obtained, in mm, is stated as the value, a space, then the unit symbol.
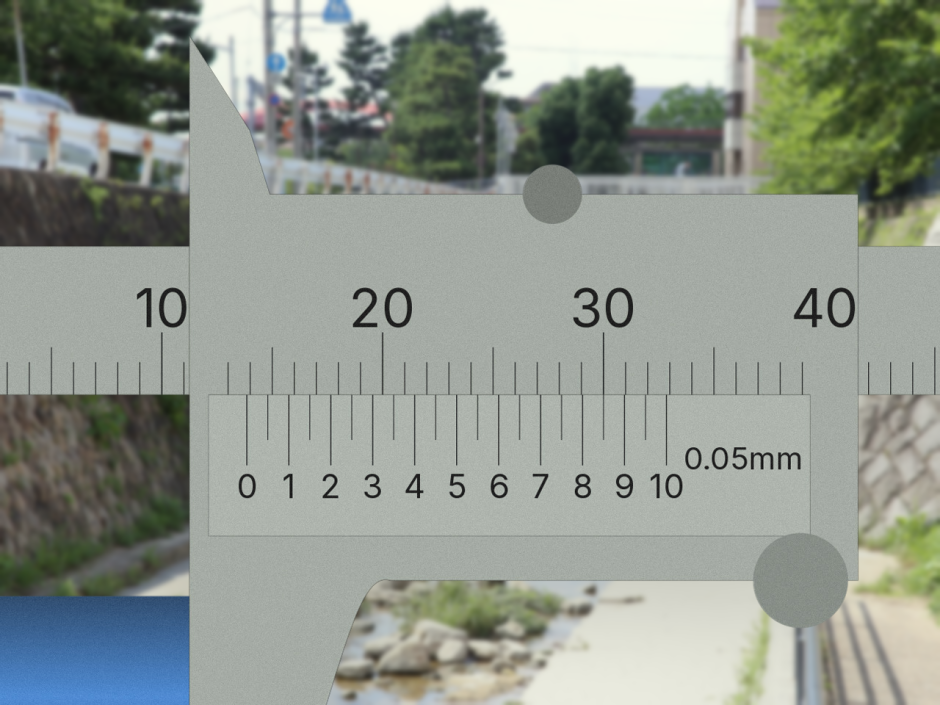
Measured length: 13.85 mm
